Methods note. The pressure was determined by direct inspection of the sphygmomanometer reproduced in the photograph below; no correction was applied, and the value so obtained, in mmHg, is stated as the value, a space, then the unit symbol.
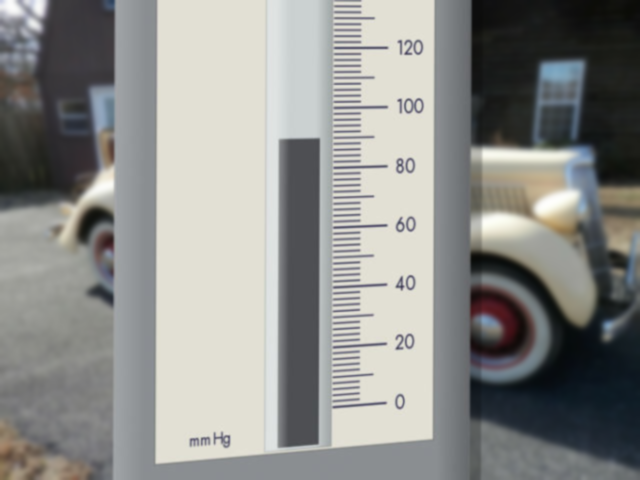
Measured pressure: 90 mmHg
